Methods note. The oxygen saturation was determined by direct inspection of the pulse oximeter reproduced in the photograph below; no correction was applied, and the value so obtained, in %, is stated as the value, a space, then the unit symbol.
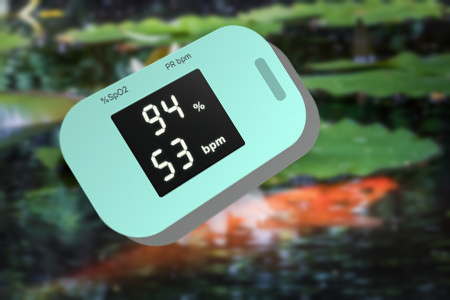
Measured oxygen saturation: 94 %
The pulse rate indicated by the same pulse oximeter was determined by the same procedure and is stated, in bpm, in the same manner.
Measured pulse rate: 53 bpm
